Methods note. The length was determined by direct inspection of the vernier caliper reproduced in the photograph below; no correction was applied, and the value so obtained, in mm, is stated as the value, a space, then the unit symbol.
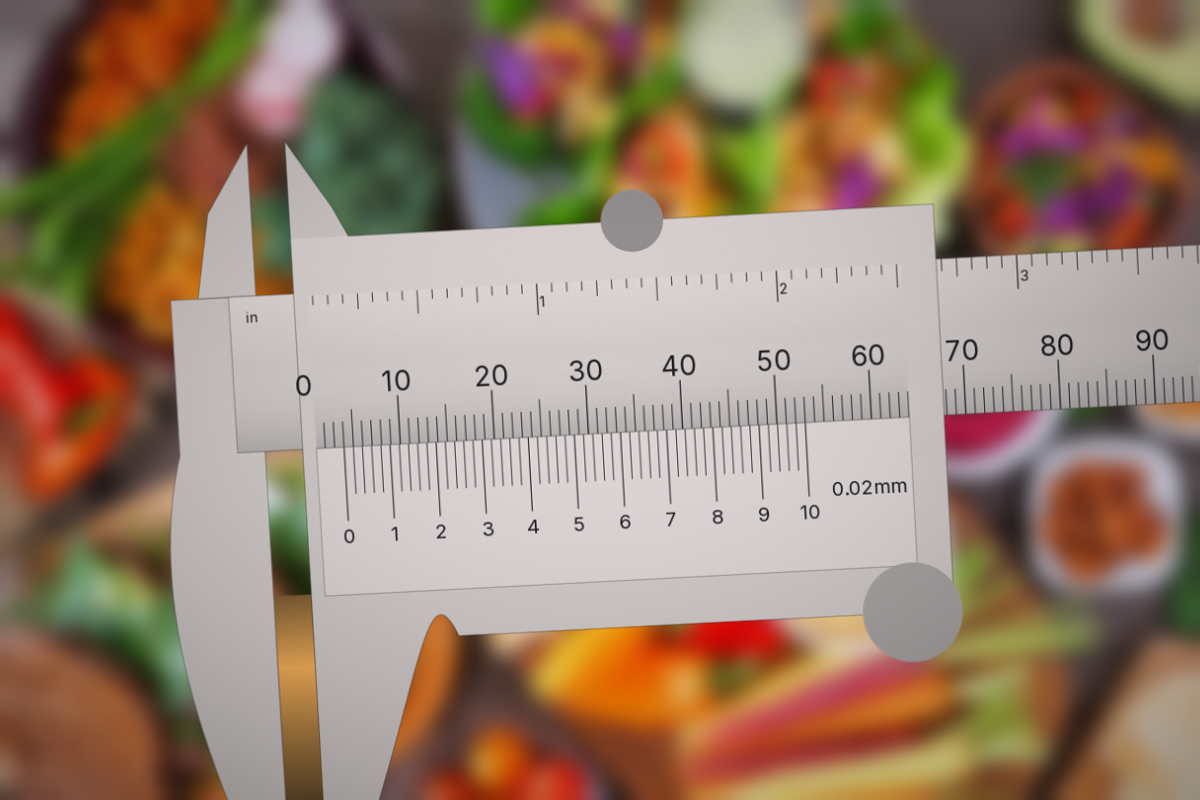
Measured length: 4.0 mm
